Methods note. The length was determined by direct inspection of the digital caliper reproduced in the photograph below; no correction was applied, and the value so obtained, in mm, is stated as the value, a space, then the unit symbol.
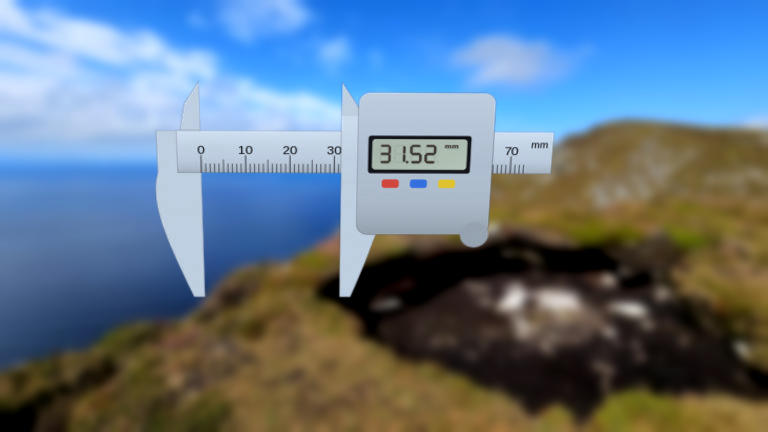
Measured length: 31.52 mm
